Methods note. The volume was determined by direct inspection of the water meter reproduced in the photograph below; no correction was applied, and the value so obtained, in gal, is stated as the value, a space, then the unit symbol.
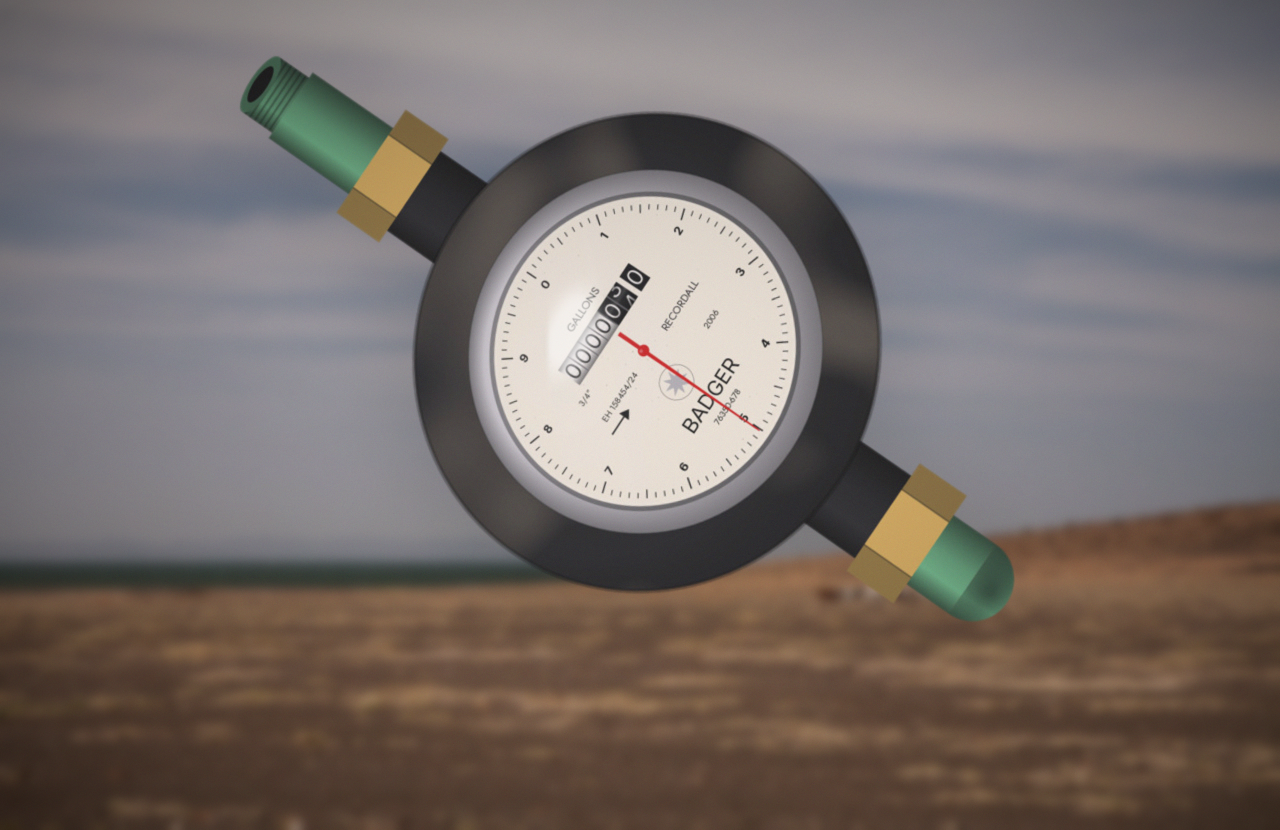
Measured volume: 35.0 gal
